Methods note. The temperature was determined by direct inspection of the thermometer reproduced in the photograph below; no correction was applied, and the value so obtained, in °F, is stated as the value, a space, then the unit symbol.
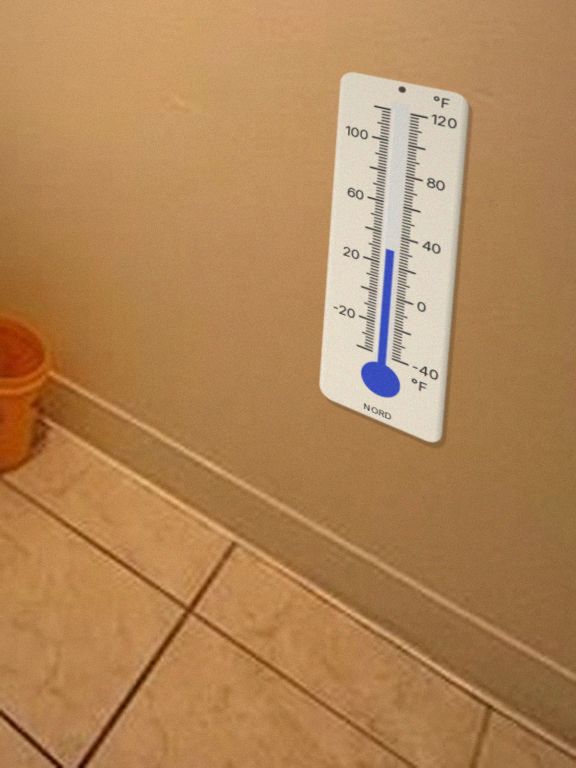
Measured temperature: 30 °F
